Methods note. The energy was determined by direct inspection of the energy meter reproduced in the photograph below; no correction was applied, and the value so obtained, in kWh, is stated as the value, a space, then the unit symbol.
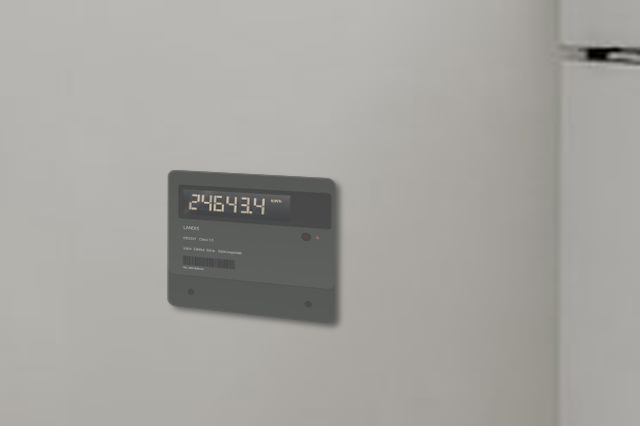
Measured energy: 24643.4 kWh
